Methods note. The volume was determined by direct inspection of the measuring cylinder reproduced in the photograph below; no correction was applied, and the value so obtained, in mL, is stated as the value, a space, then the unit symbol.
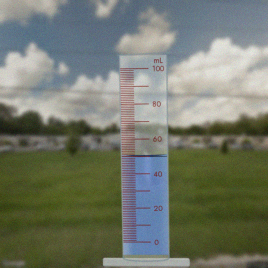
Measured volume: 50 mL
